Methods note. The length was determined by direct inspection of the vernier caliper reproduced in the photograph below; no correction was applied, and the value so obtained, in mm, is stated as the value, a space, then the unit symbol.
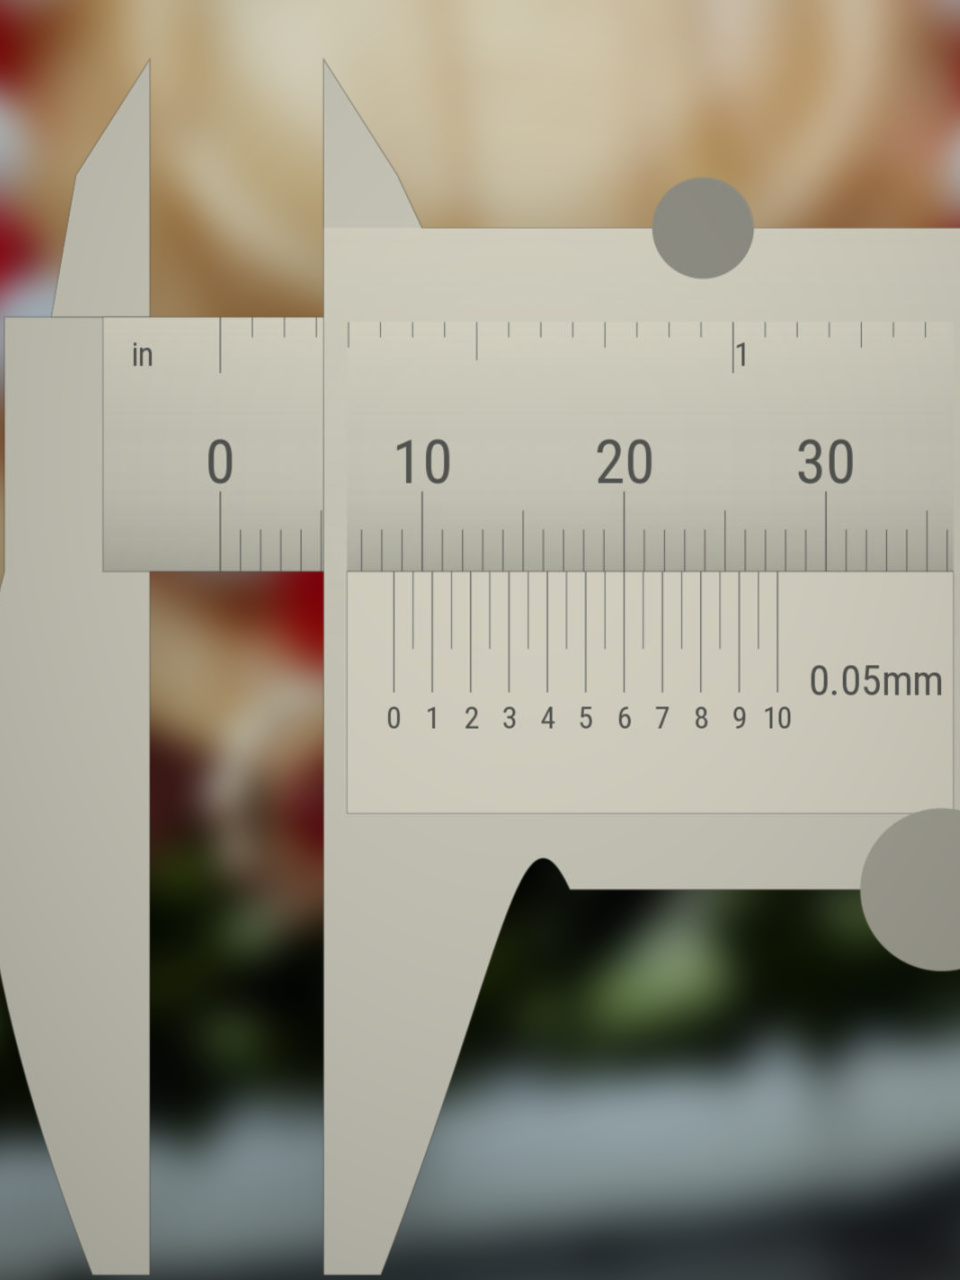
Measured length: 8.6 mm
